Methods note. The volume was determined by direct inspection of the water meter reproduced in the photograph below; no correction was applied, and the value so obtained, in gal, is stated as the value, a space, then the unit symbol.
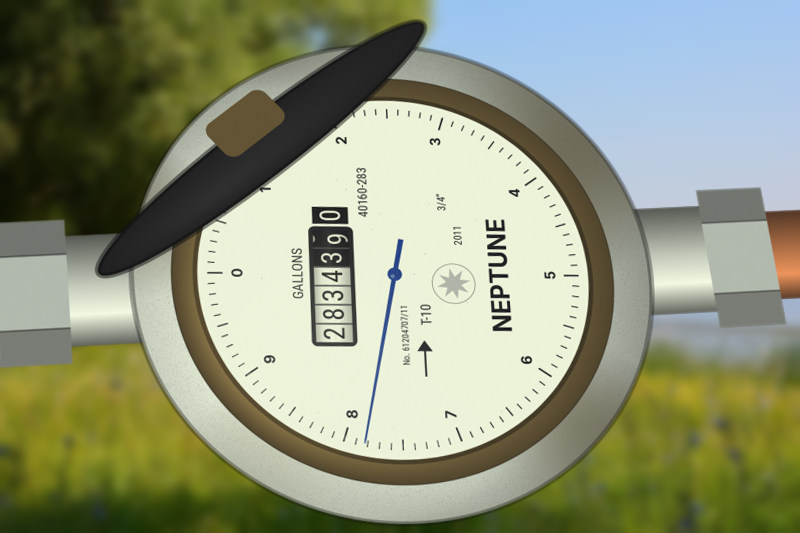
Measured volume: 2834387.8 gal
